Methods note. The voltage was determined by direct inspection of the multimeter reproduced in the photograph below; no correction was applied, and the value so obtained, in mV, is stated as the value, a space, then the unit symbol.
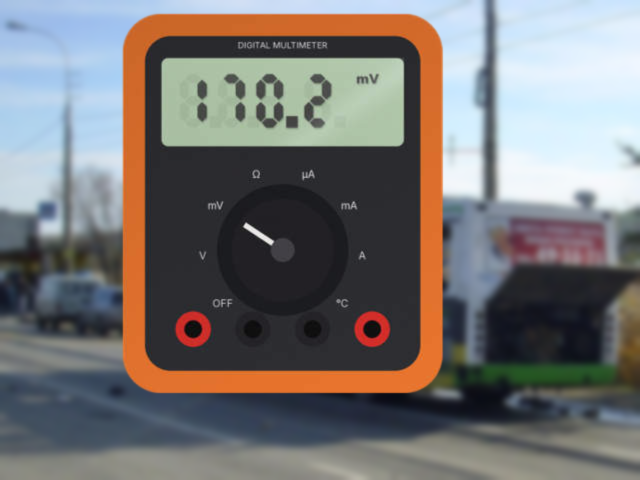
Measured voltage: 170.2 mV
